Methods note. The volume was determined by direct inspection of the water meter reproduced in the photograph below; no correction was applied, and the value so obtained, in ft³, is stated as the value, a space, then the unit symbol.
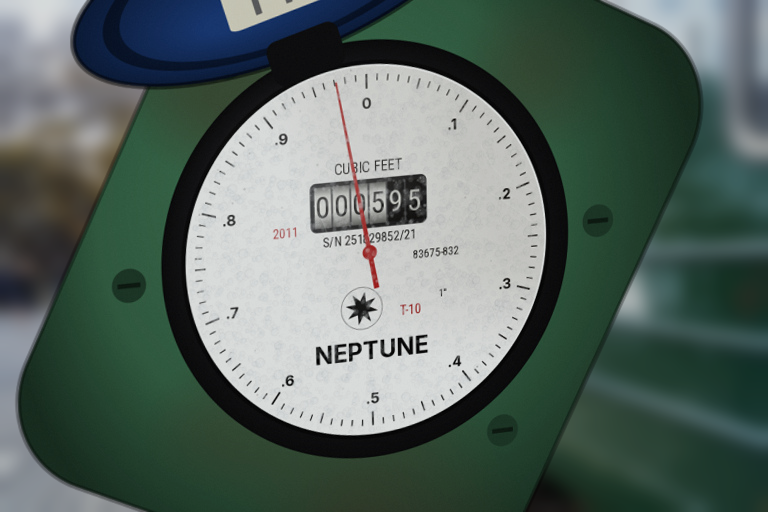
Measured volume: 594.97 ft³
